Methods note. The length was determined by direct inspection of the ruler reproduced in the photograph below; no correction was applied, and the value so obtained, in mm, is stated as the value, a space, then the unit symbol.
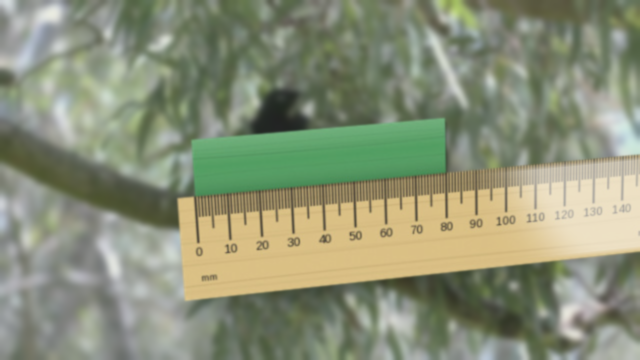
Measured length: 80 mm
